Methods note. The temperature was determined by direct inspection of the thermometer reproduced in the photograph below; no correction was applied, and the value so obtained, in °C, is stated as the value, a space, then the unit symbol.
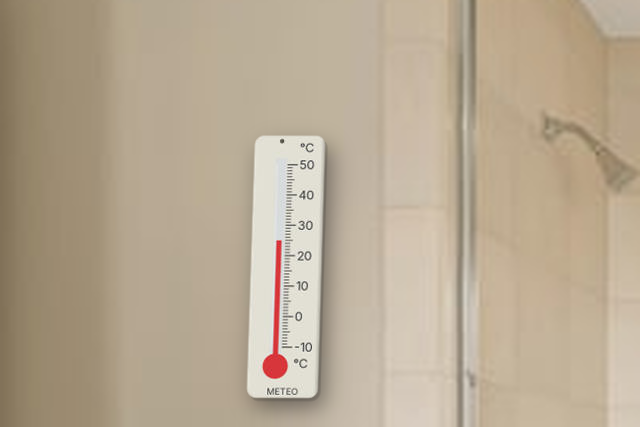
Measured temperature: 25 °C
